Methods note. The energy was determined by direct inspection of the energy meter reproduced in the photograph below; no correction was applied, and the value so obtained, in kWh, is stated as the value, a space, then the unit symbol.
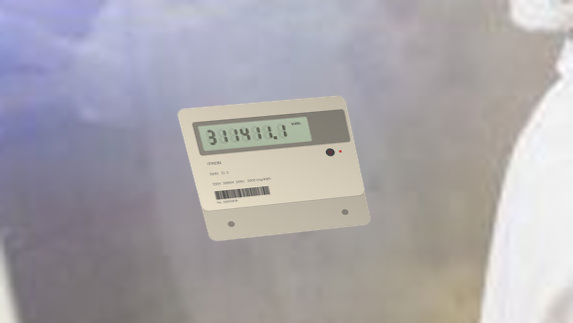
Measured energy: 311411.1 kWh
